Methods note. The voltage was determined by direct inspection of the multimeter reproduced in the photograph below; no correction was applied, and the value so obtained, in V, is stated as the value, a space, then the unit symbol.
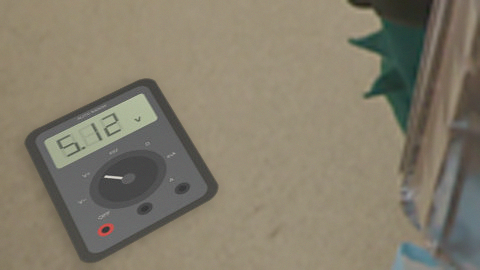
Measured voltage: 5.12 V
